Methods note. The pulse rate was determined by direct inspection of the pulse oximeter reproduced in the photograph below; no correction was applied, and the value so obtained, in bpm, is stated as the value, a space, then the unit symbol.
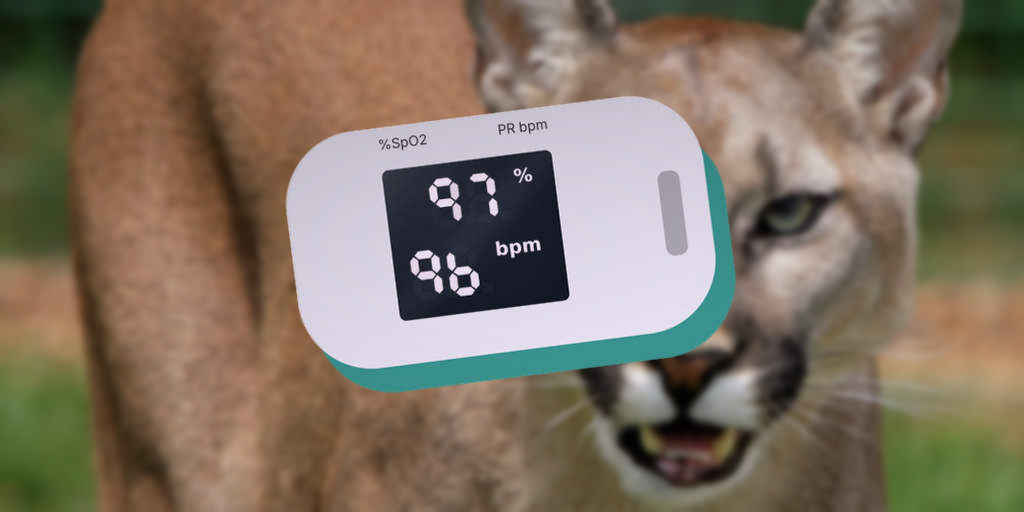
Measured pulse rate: 96 bpm
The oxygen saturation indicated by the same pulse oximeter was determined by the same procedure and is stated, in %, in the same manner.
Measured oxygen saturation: 97 %
